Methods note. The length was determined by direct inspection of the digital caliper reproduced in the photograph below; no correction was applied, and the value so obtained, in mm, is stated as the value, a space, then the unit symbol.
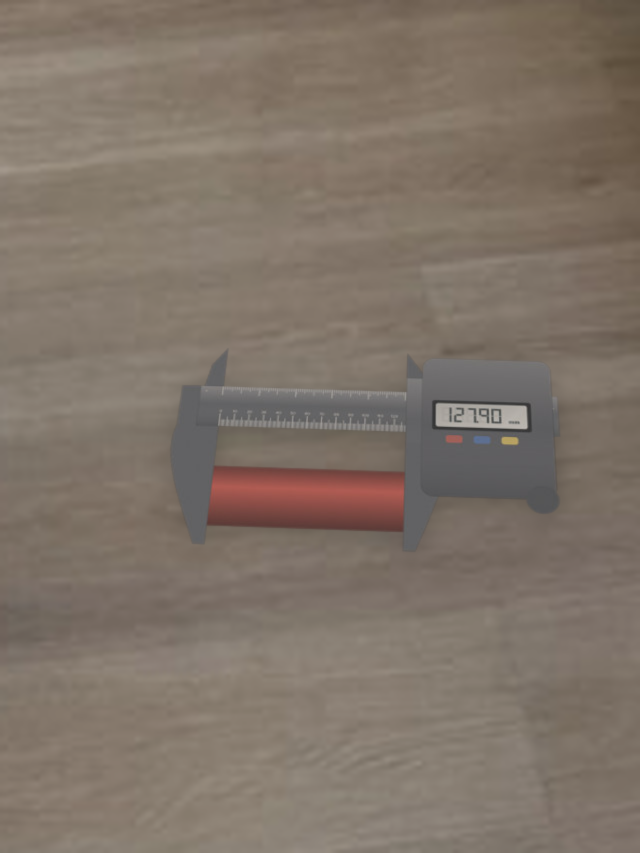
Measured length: 127.90 mm
